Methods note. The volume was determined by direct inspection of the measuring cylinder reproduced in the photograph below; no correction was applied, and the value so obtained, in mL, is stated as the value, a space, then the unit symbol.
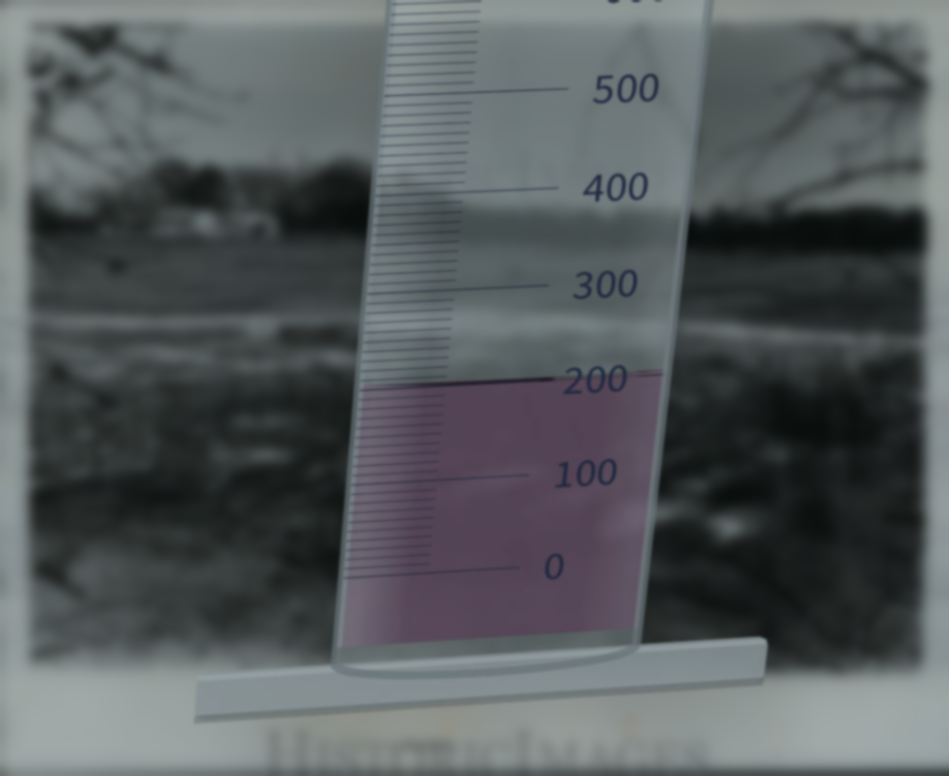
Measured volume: 200 mL
